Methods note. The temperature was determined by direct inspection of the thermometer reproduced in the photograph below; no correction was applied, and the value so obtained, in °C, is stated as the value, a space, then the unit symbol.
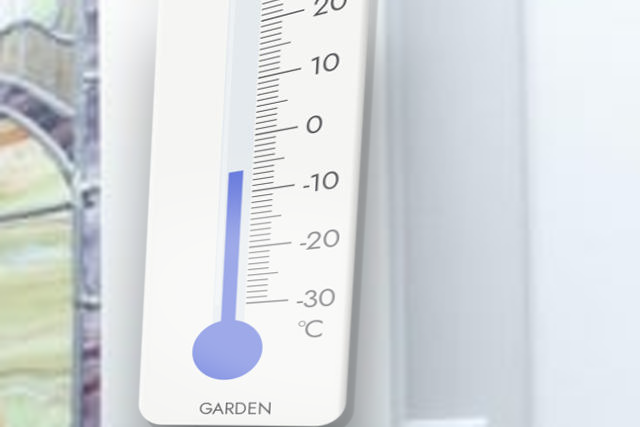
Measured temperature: -6 °C
